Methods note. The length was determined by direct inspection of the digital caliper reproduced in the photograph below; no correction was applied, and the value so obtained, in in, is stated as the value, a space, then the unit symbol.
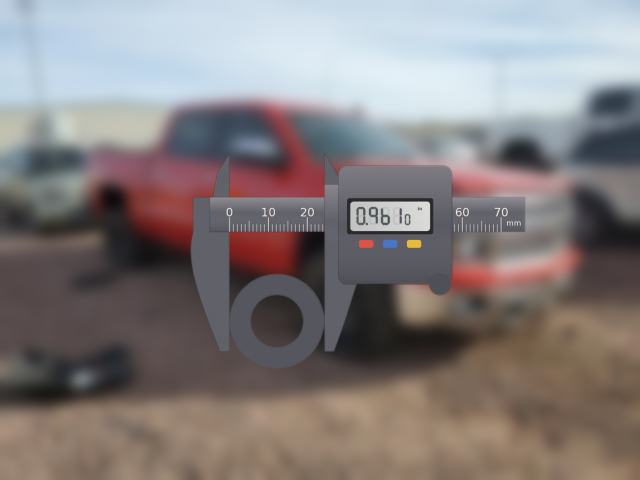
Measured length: 0.9610 in
